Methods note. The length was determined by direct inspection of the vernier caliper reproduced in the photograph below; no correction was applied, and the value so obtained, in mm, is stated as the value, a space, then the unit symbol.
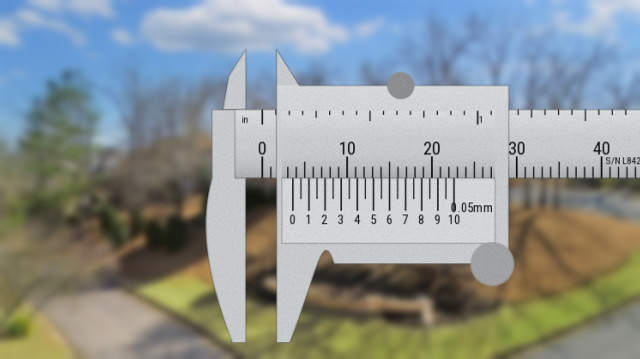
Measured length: 3.6 mm
